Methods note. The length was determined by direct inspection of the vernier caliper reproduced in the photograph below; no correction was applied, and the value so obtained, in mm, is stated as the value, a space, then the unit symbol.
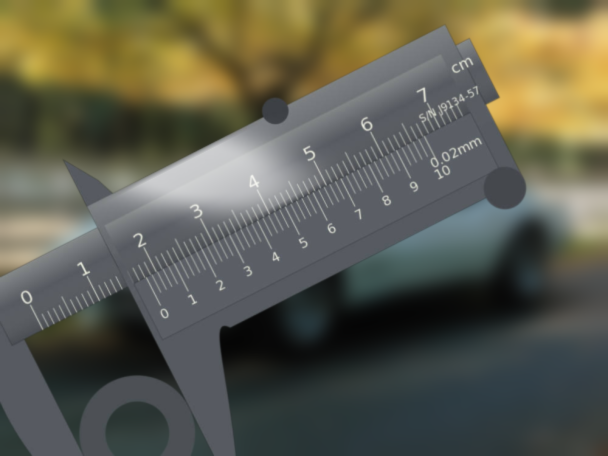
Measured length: 18.2 mm
